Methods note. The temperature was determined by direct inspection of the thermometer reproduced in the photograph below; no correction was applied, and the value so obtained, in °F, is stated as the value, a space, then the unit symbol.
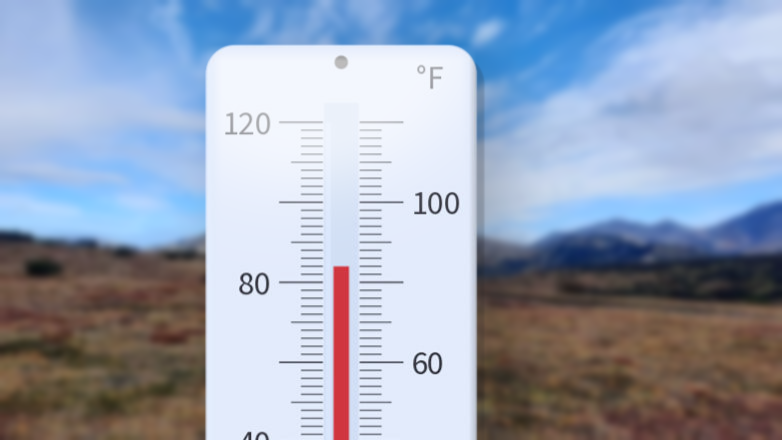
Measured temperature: 84 °F
